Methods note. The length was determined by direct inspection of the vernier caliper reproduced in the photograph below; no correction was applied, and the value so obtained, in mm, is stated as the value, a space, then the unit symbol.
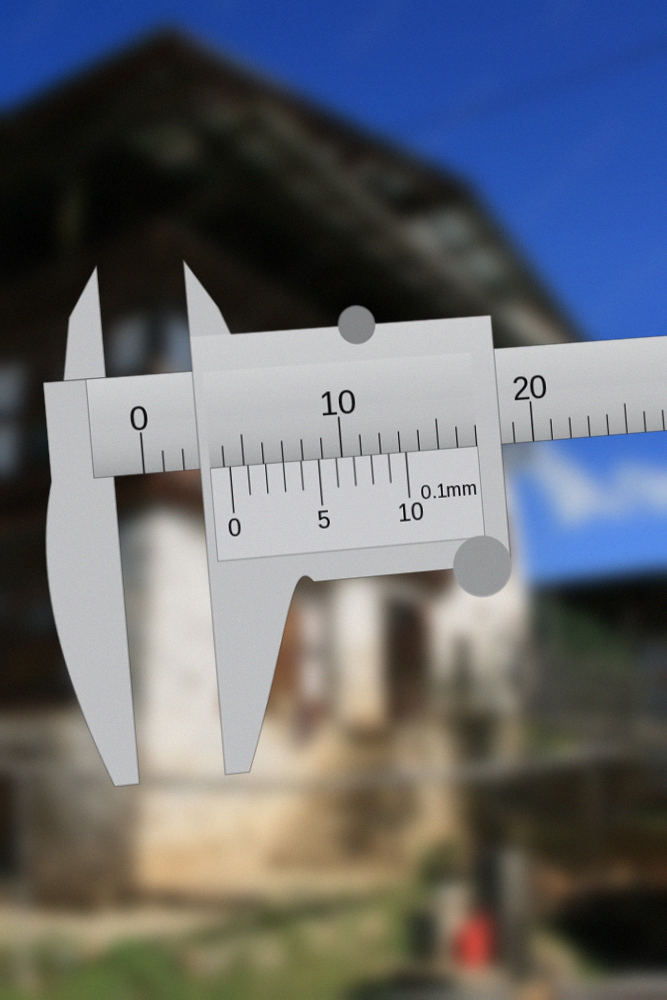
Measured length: 4.3 mm
